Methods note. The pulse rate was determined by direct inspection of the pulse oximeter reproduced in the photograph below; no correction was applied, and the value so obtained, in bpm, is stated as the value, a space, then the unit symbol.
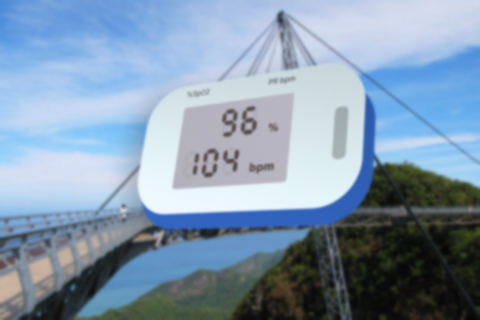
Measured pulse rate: 104 bpm
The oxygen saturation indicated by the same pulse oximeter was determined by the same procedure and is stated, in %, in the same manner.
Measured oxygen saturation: 96 %
